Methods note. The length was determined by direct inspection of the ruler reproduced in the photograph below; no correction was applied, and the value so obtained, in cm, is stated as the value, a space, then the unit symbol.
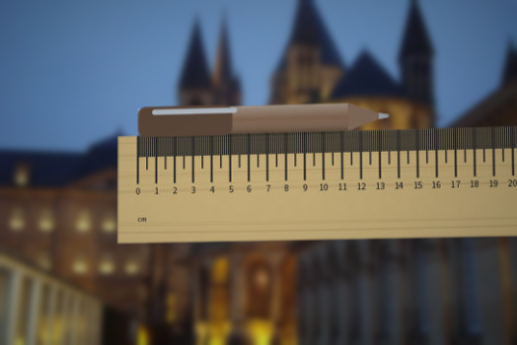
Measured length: 13.5 cm
